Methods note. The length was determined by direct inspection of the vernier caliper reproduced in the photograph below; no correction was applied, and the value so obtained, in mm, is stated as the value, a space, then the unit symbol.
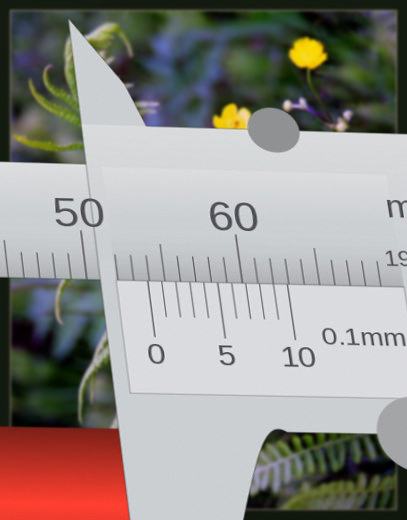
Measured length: 53.9 mm
